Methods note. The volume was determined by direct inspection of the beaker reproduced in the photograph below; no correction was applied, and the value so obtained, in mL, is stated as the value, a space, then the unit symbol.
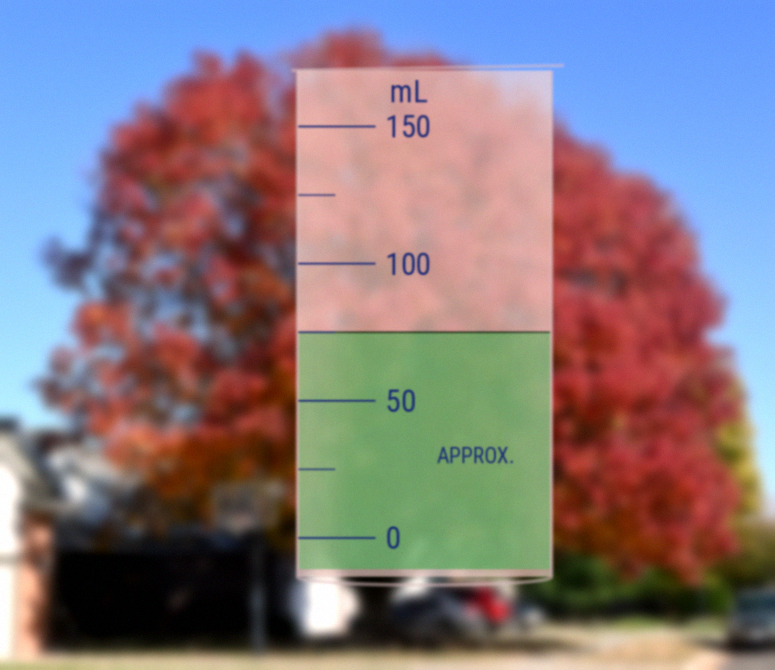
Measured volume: 75 mL
